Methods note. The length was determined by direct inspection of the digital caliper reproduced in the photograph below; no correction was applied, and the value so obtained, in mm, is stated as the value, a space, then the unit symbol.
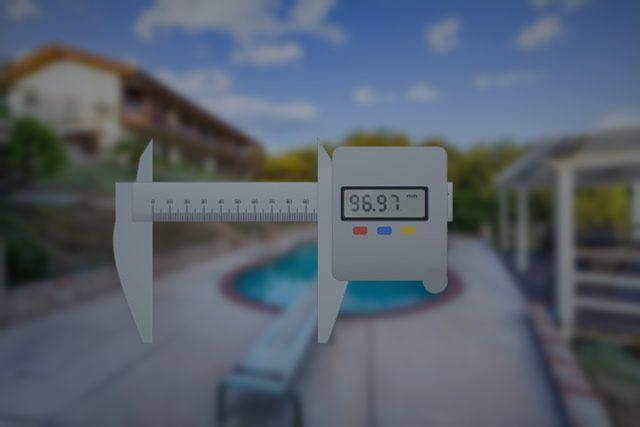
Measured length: 96.97 mm
